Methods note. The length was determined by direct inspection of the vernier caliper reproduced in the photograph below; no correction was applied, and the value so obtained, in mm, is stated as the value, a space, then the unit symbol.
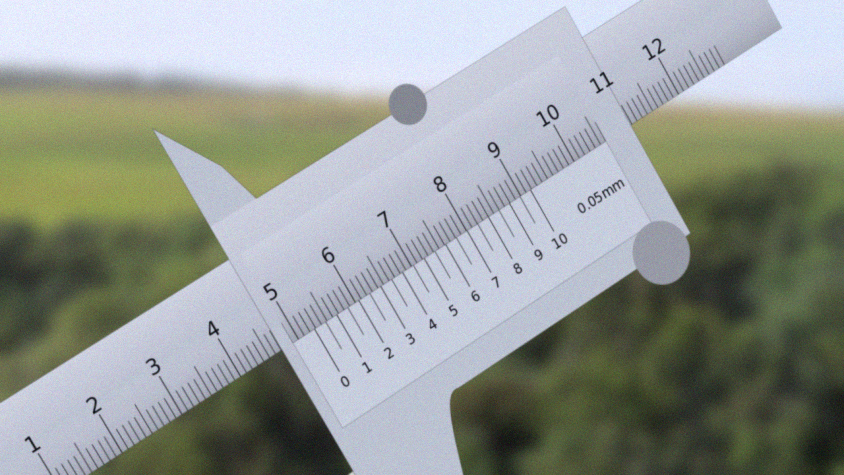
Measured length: 52.8 mm
